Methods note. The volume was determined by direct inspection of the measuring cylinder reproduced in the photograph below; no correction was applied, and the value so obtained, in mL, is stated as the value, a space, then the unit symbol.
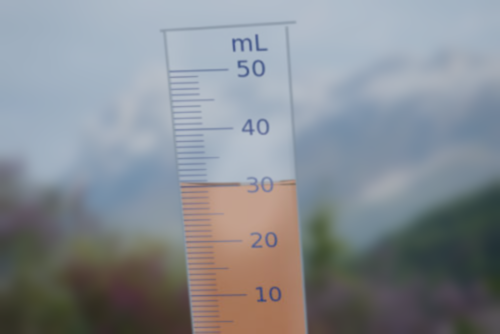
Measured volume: 30 mL
